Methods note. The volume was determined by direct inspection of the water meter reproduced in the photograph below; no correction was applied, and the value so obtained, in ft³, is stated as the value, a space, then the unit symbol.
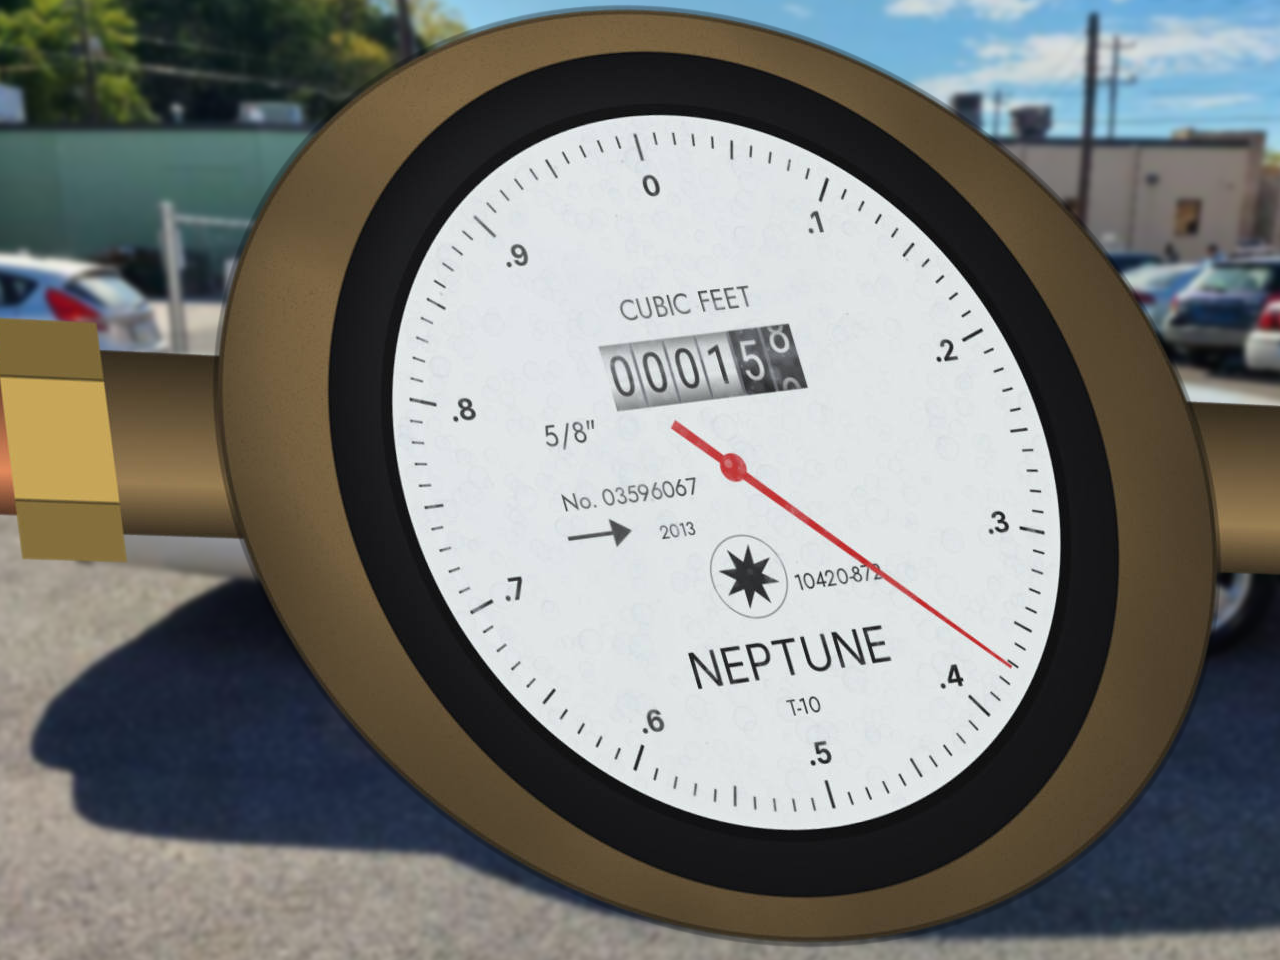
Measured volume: 158.37 ft³
